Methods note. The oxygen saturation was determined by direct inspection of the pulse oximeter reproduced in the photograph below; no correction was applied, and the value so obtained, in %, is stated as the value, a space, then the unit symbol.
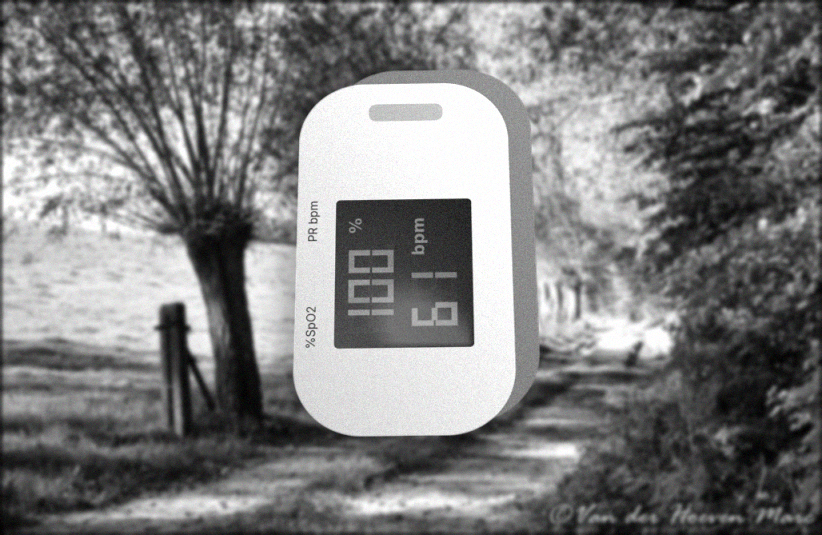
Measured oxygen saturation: 100 %
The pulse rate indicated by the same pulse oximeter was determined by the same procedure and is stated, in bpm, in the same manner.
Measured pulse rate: 61 bpm
